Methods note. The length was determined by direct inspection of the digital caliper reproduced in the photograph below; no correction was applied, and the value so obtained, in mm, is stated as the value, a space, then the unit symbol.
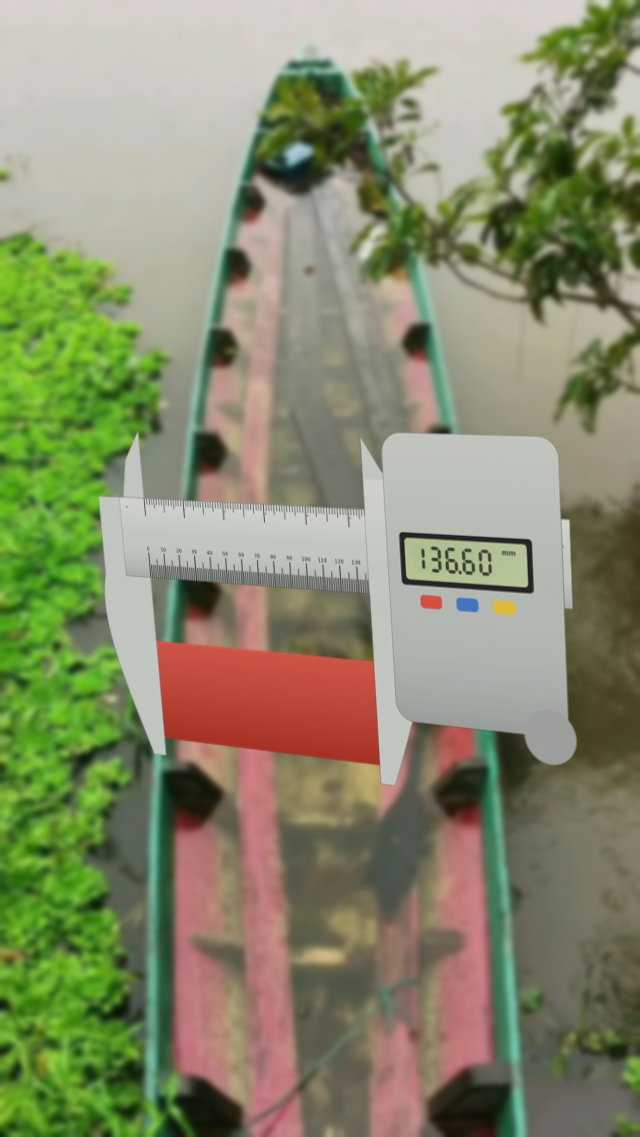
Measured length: 136.60 mm
